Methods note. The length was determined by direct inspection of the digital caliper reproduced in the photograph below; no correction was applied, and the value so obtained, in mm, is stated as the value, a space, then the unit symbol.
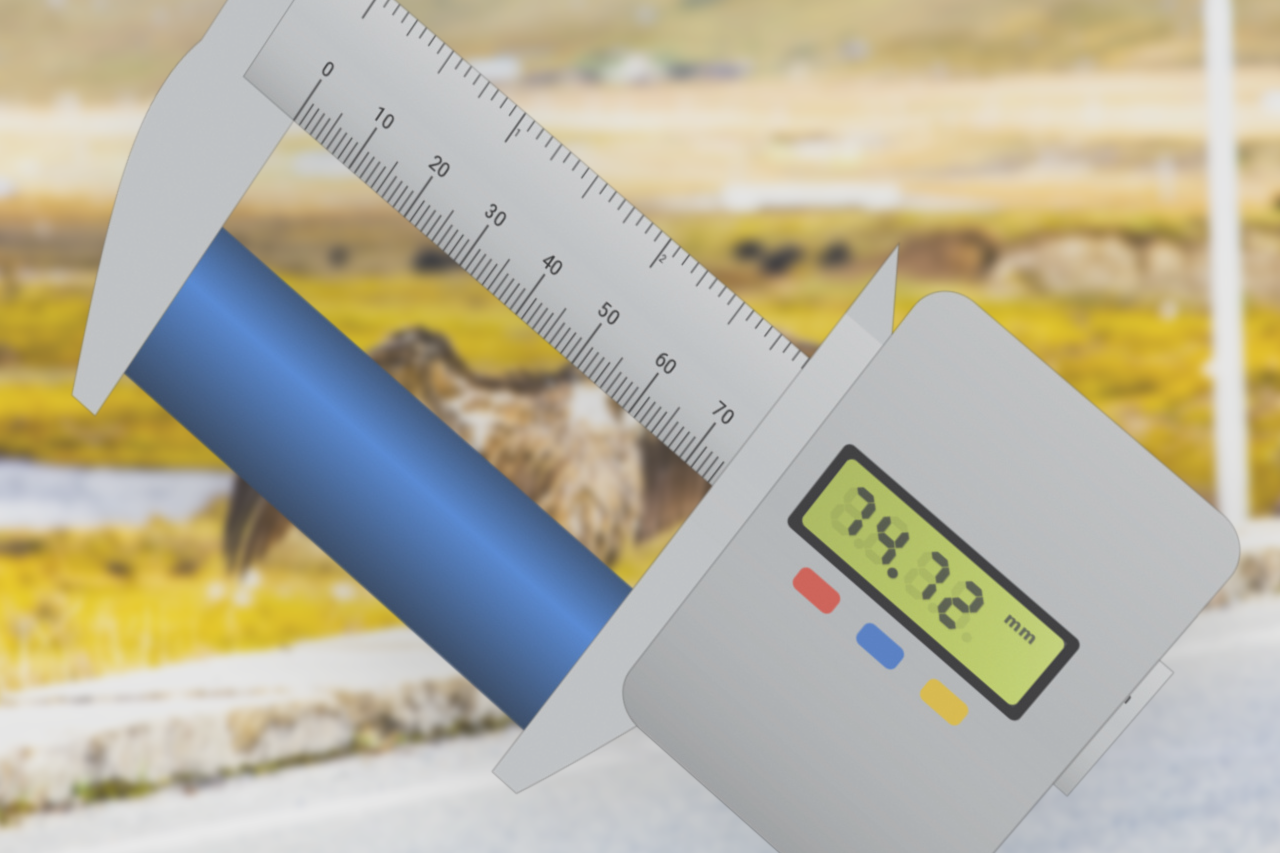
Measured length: 74.72 mm
